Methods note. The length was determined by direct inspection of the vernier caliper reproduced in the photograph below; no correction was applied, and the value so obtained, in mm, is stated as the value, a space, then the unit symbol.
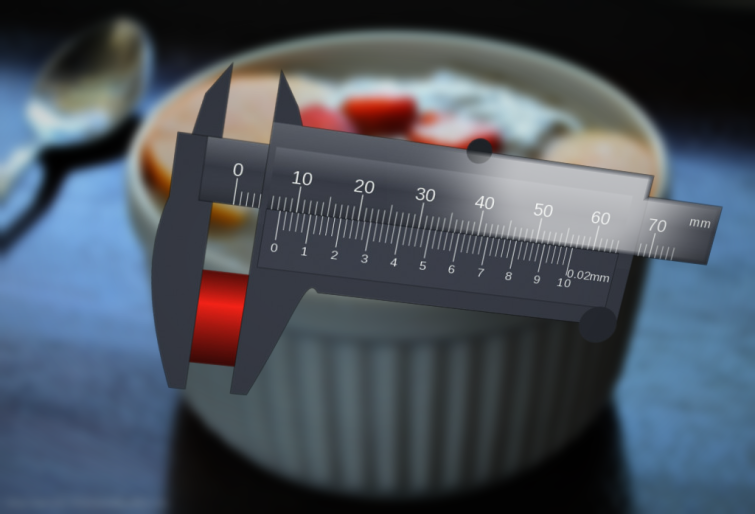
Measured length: 7.4 mm
